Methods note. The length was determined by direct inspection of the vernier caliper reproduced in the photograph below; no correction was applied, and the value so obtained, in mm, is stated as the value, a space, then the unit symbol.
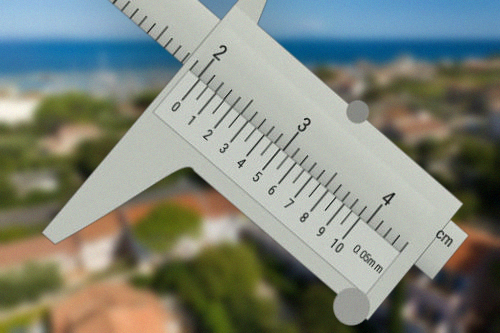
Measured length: 20.2 mm
